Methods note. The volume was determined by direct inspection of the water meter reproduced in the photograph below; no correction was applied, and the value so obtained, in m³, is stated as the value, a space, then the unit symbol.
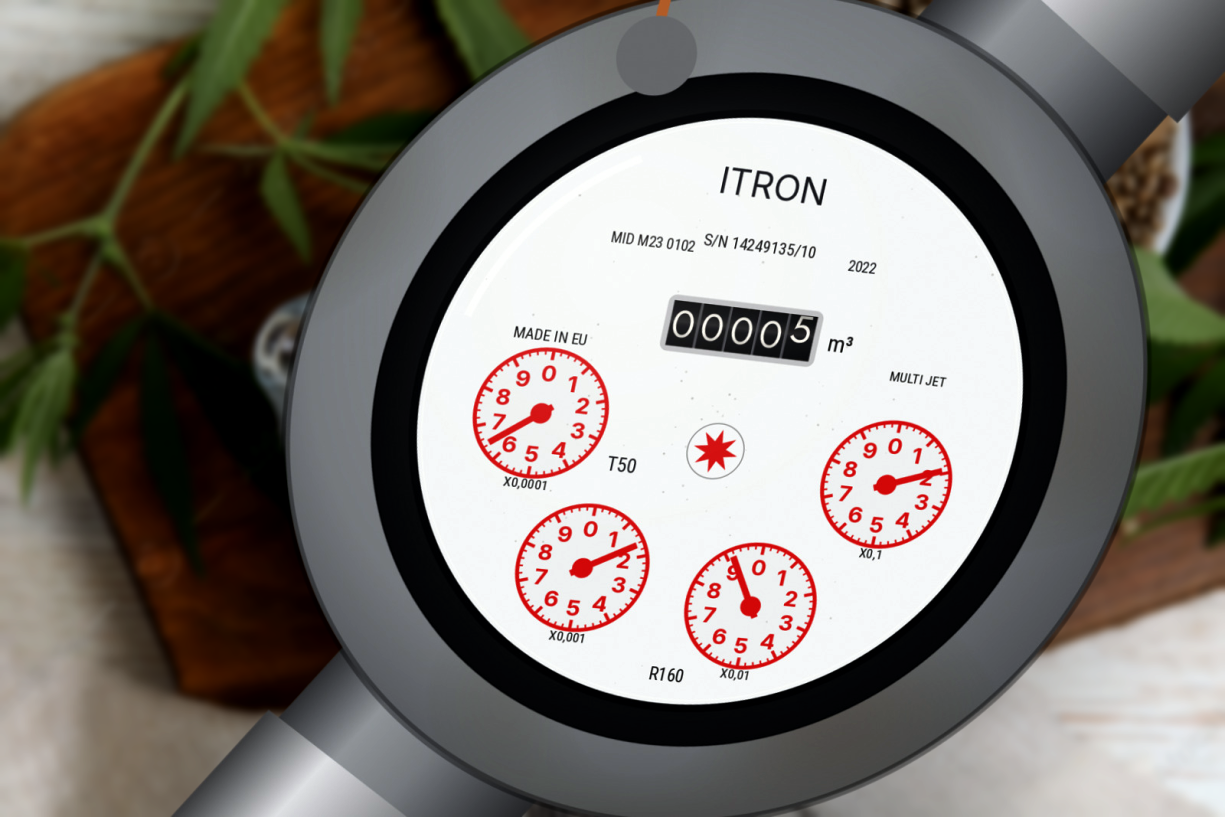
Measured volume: 5.1916 m³
